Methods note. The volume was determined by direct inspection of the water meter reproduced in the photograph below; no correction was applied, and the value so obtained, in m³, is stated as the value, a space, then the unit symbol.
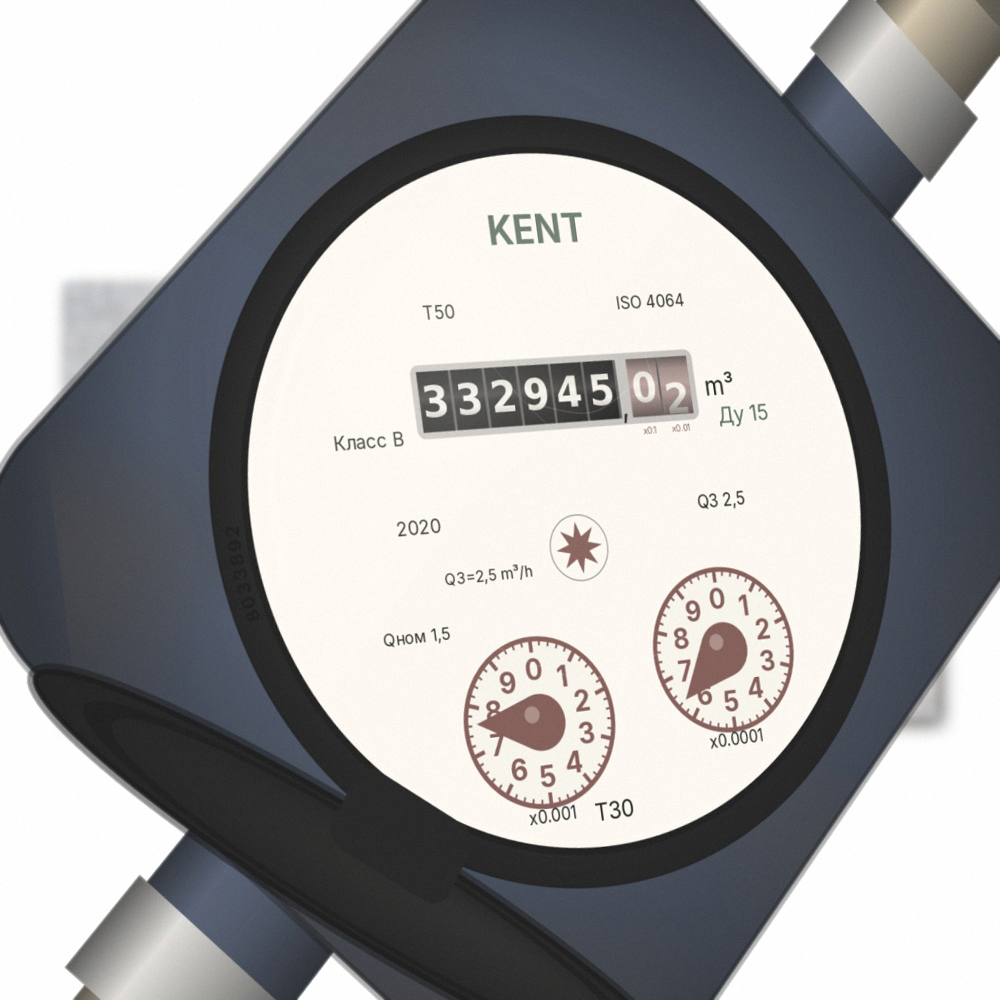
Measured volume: 332945.0176 m³
